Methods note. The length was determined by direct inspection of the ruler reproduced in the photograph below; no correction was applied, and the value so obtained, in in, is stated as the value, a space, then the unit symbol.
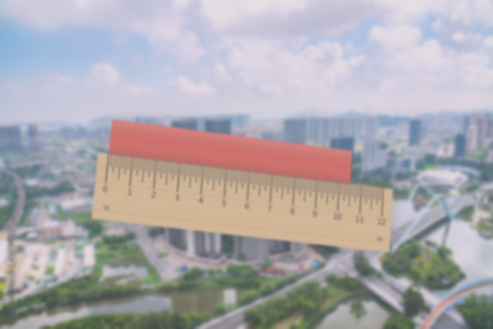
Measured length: 10.5 in
